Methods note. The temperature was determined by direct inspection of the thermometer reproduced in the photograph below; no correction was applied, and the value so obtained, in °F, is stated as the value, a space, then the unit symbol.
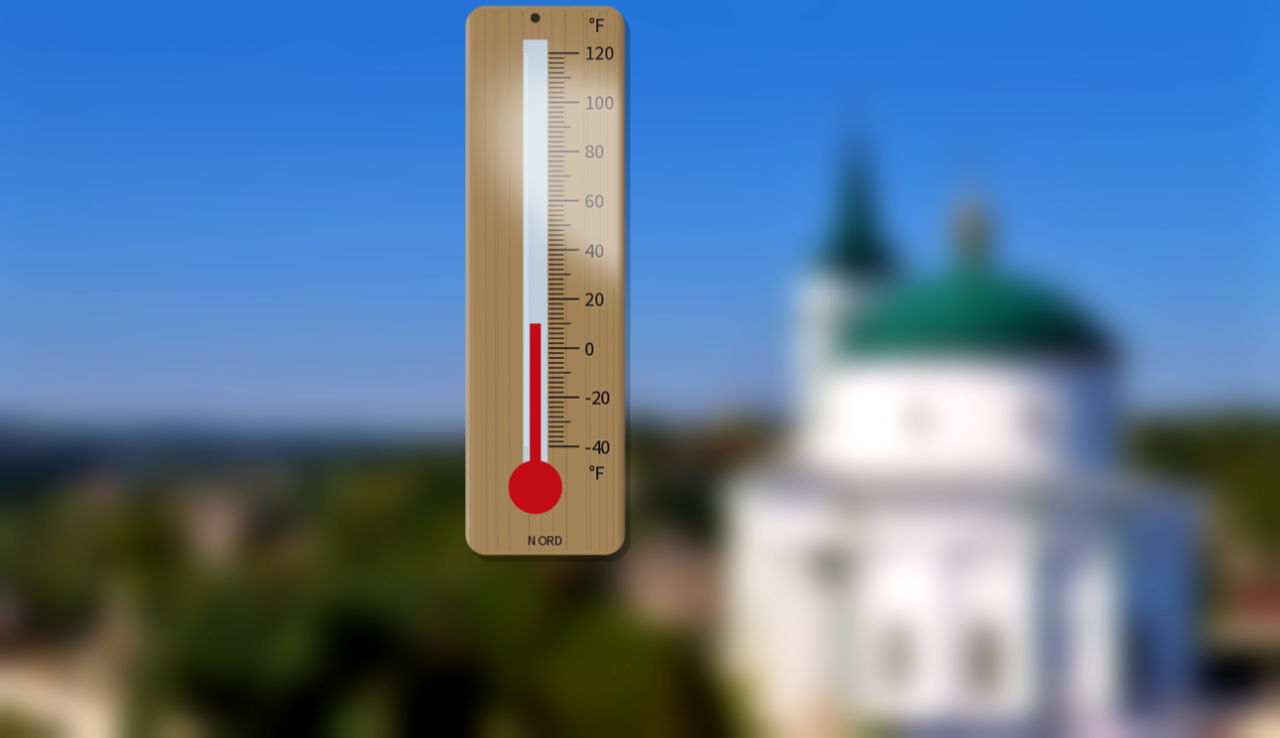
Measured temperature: 10 °F
